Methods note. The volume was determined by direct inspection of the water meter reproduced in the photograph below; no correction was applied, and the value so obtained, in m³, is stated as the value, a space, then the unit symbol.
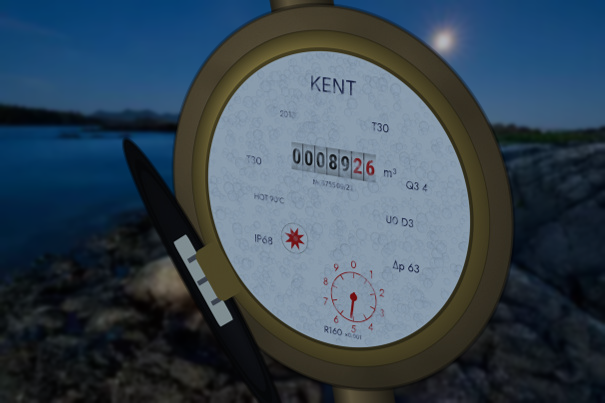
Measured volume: 89.265 m³
